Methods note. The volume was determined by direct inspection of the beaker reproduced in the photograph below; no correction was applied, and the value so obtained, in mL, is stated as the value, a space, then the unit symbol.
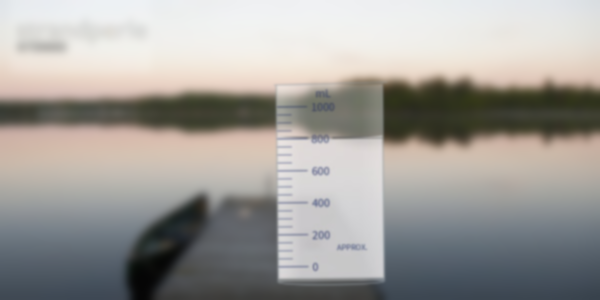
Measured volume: 800 mL
